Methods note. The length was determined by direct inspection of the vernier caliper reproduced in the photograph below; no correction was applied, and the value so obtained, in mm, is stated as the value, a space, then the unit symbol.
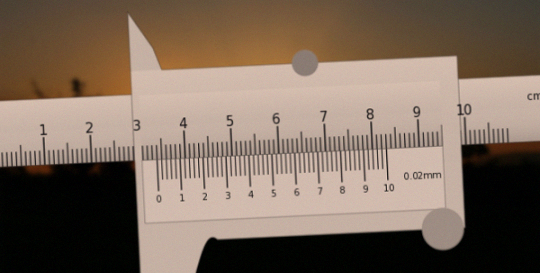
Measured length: 34.0 mm
